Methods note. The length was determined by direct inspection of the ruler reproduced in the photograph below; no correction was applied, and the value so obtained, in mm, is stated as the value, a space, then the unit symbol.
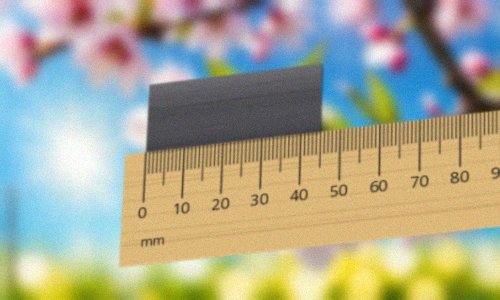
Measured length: 45 mm
